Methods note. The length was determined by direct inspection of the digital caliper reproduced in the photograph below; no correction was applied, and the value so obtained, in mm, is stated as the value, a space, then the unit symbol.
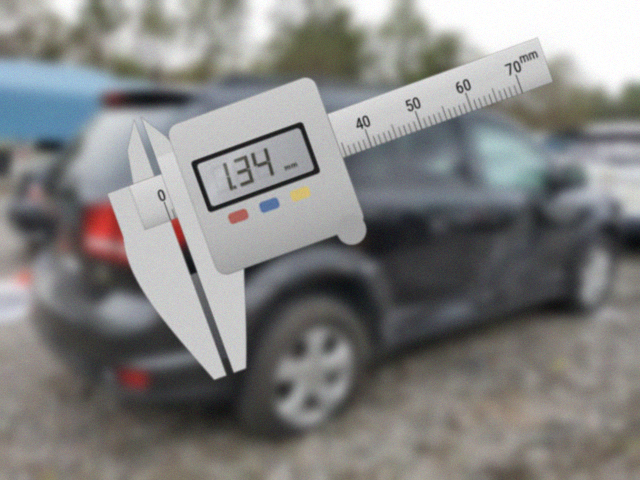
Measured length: 1.34 mm
